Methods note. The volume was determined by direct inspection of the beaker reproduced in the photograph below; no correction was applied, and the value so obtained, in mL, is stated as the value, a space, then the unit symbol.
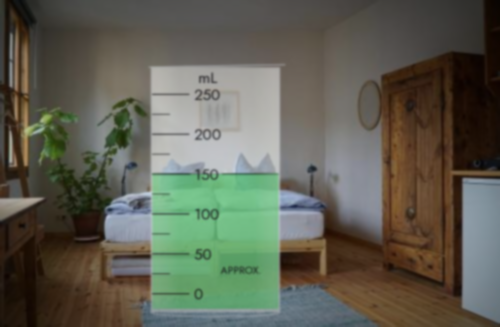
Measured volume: 150 mL
